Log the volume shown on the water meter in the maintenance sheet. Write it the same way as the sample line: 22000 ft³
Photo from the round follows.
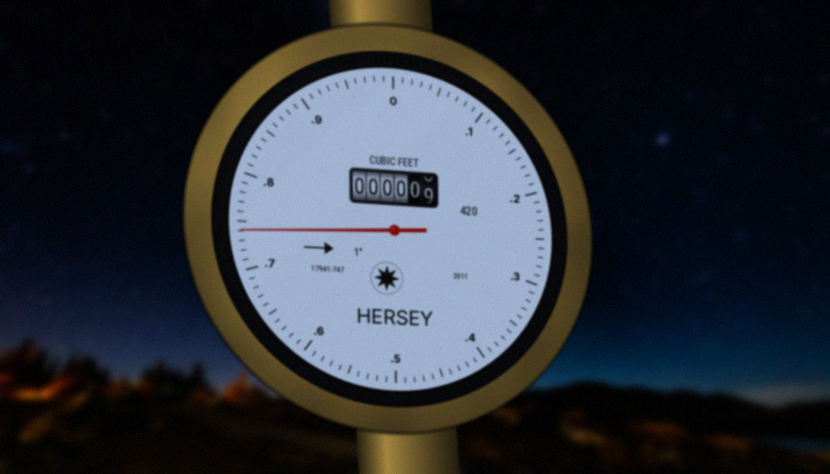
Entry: 8.74 ft³
